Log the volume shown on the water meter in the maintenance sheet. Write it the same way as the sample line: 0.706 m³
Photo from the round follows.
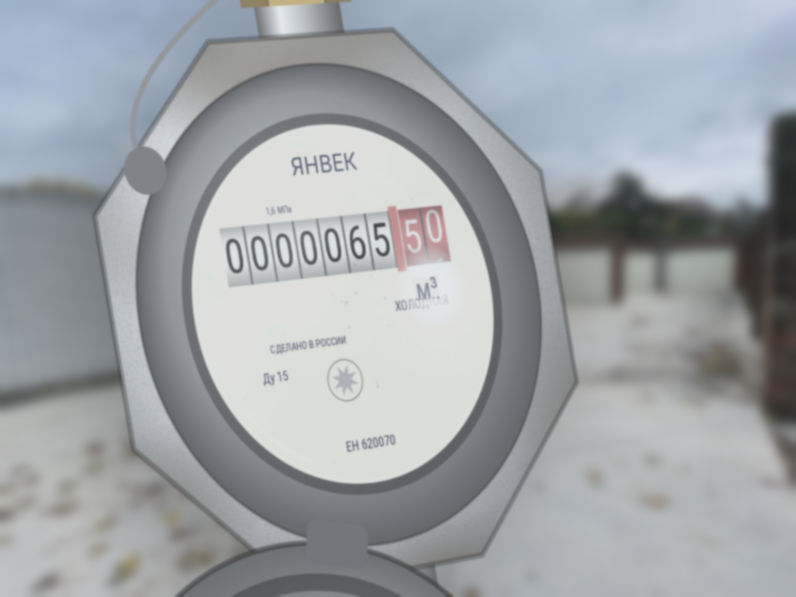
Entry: 65.50 m³
